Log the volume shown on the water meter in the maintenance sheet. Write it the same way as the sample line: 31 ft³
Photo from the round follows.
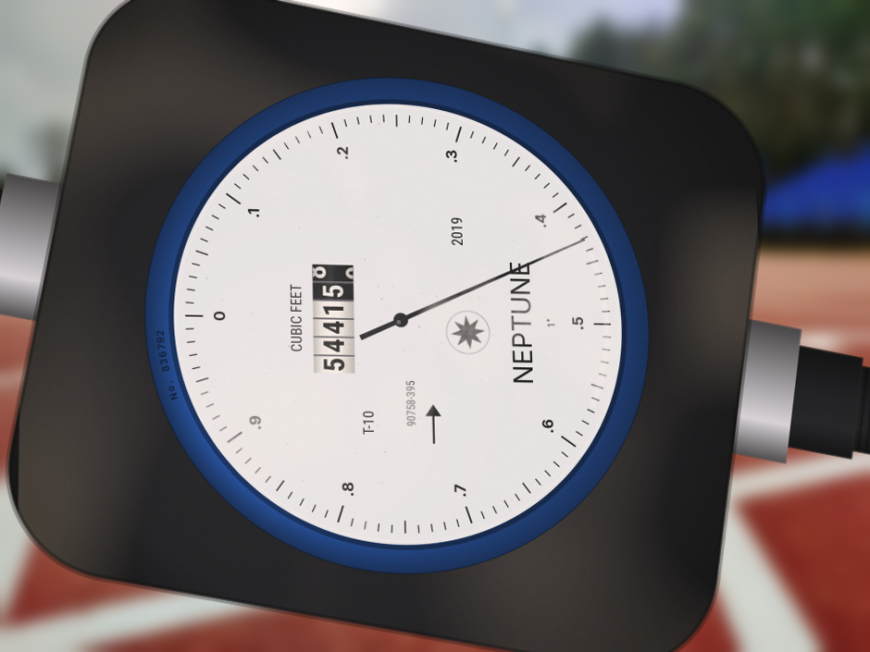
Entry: 544158.43 ft³
